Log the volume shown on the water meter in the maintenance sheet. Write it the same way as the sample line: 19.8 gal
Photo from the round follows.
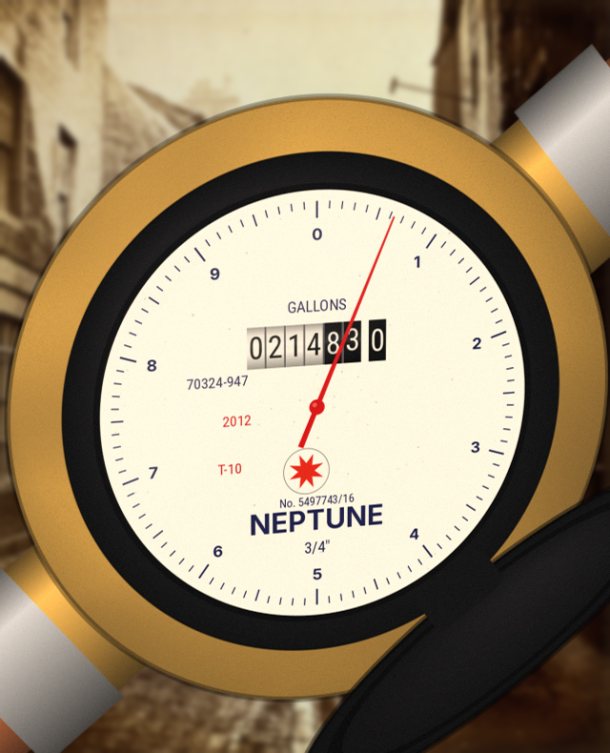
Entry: 214830.6 gal
